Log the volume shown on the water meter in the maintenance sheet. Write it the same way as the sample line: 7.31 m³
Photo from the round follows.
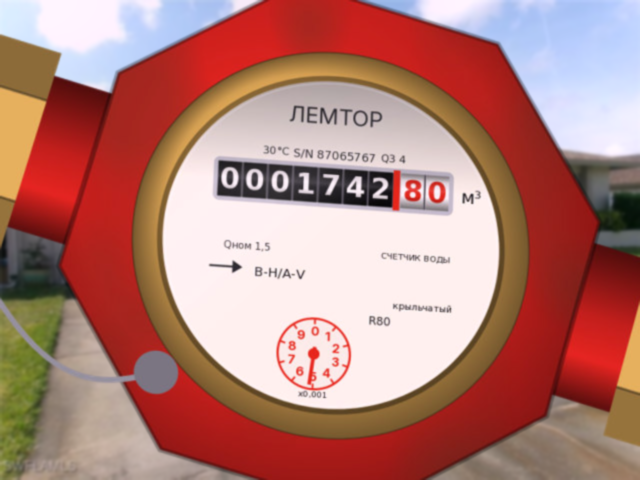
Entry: 1742.805 m³
